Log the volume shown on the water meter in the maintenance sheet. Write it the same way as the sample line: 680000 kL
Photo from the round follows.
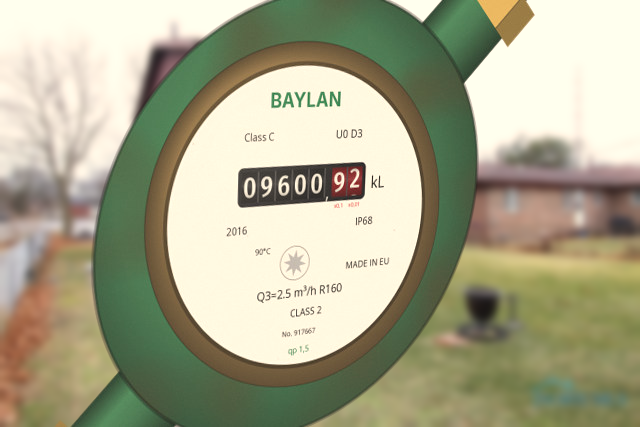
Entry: 9600.92 kL
